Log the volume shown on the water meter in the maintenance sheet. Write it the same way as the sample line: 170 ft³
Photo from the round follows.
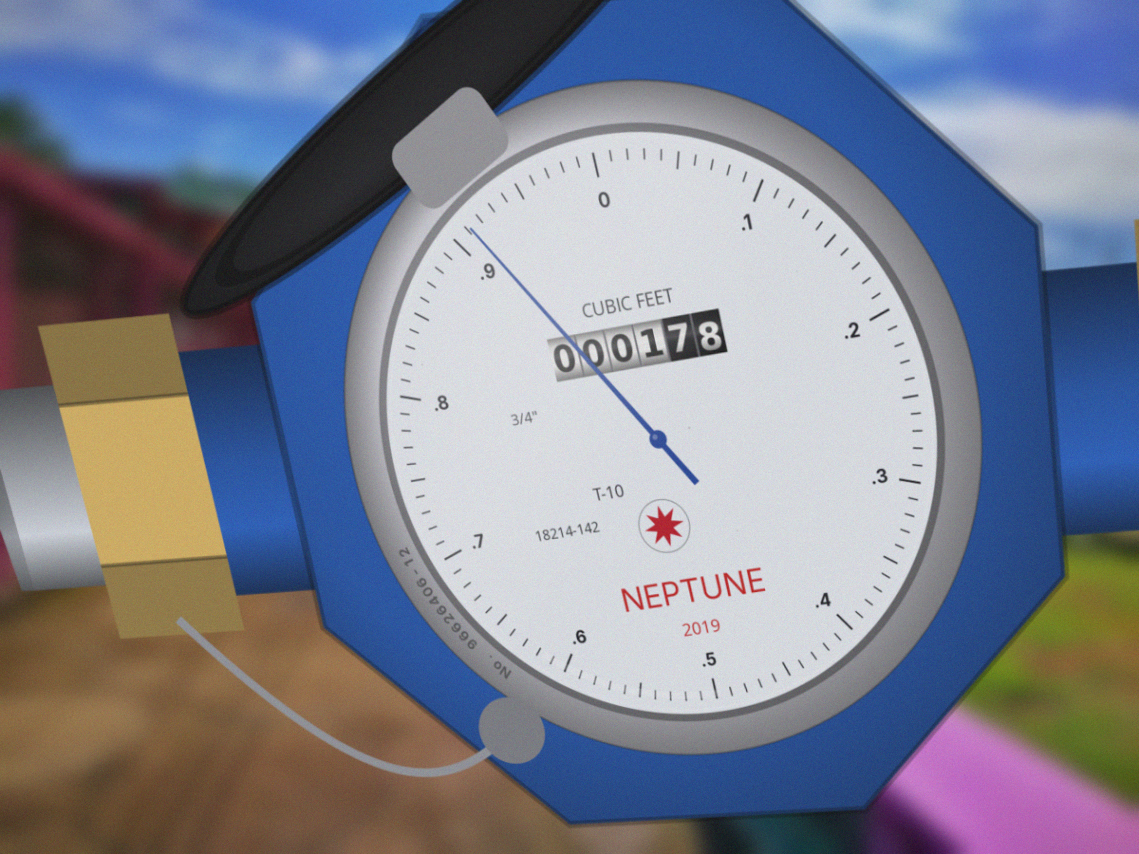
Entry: 177.91 ft³
